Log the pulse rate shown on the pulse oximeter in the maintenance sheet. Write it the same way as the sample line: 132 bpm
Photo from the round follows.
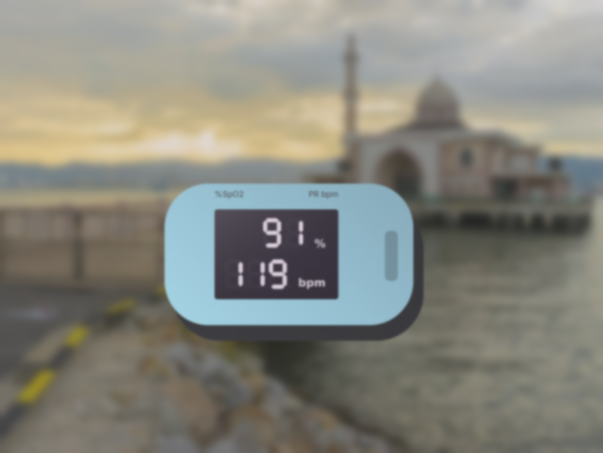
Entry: 119 bpm
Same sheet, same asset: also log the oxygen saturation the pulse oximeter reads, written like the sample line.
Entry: 91 %
